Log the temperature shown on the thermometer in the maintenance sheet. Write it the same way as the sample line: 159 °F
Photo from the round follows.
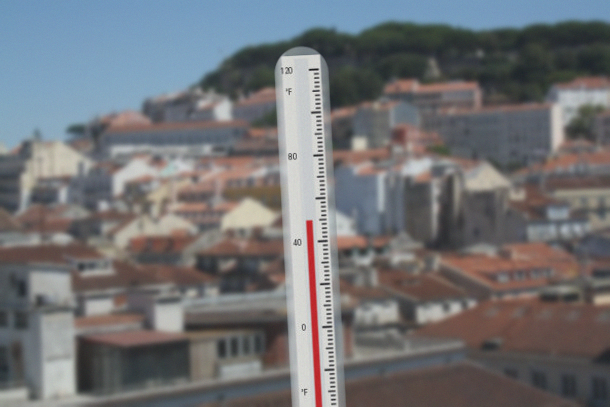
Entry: 50 °F
